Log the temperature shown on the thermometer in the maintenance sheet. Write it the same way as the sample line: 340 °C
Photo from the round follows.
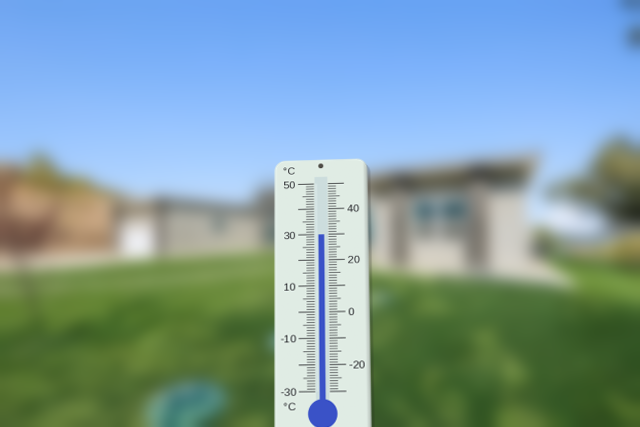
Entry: 30 °C
